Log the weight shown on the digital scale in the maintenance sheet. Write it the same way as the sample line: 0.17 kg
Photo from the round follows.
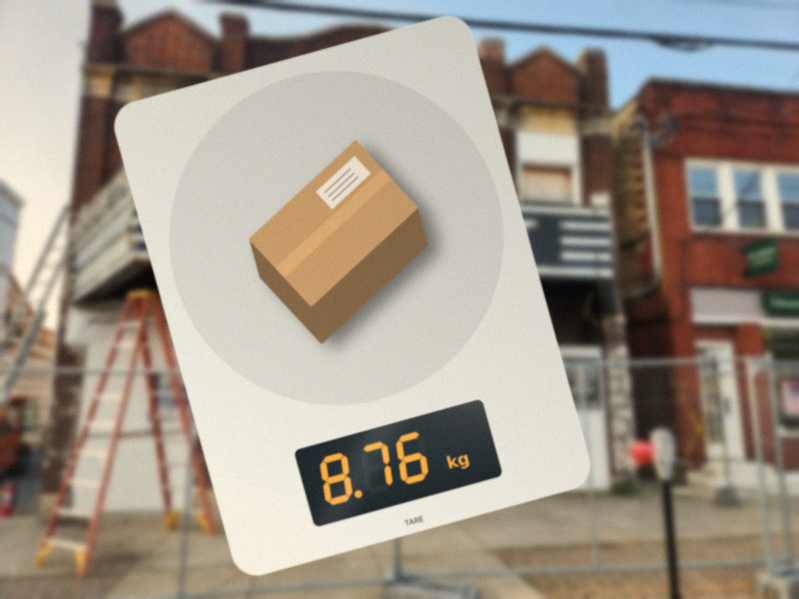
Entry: 8.76 kg
